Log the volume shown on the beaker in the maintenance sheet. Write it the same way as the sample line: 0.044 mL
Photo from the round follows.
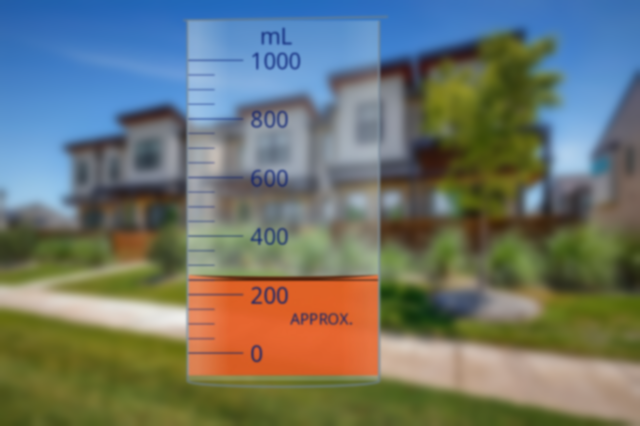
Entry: 250 mL
